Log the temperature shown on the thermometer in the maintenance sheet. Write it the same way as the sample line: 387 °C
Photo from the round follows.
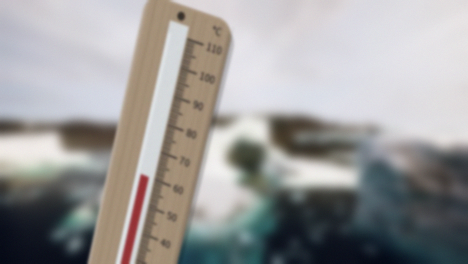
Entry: 60 °C
